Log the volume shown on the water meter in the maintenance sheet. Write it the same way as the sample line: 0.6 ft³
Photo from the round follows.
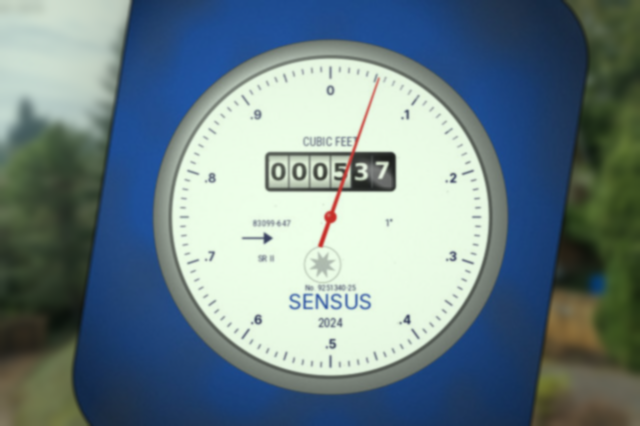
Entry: 537.05 ft³
